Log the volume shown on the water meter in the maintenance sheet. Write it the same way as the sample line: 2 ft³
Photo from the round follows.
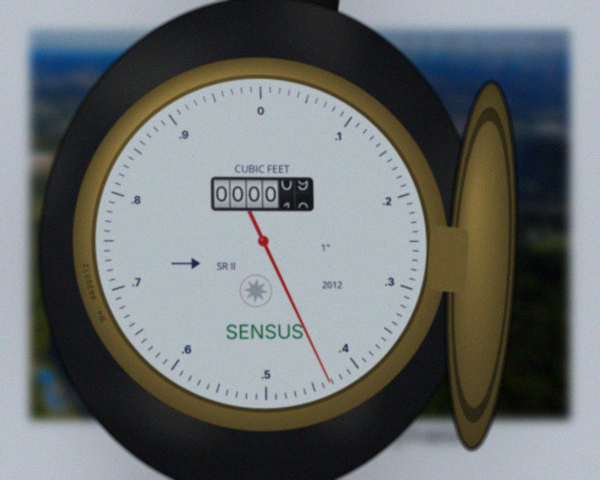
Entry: 9.43 ft³
